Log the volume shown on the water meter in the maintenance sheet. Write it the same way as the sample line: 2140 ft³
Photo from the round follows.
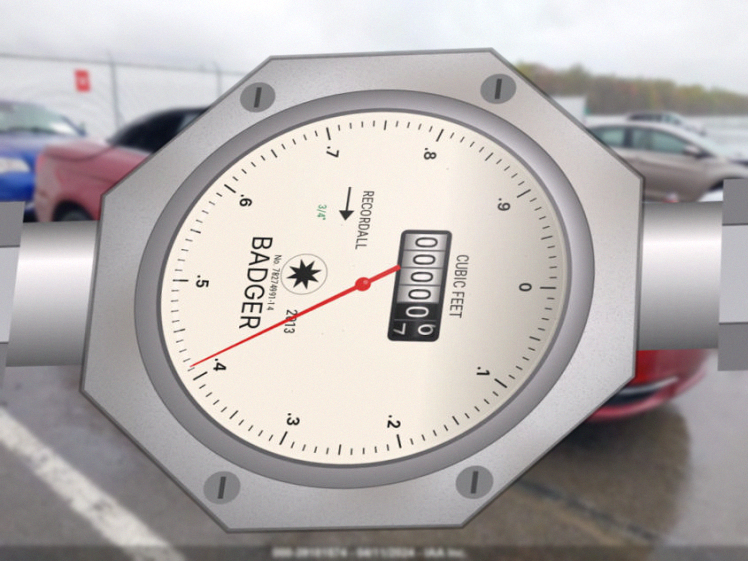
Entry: 6.41 ft³
